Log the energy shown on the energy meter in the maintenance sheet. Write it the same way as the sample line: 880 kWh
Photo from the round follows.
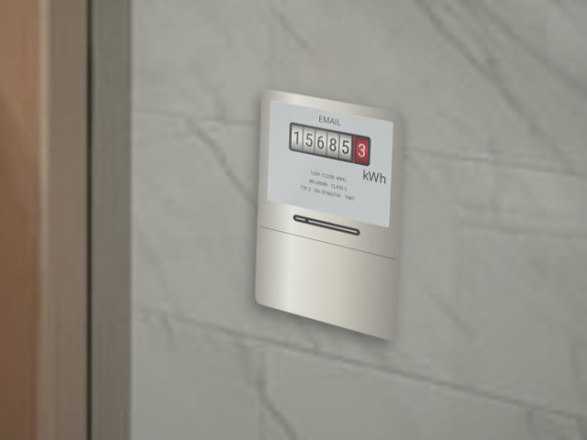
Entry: 15685.3 kWh
